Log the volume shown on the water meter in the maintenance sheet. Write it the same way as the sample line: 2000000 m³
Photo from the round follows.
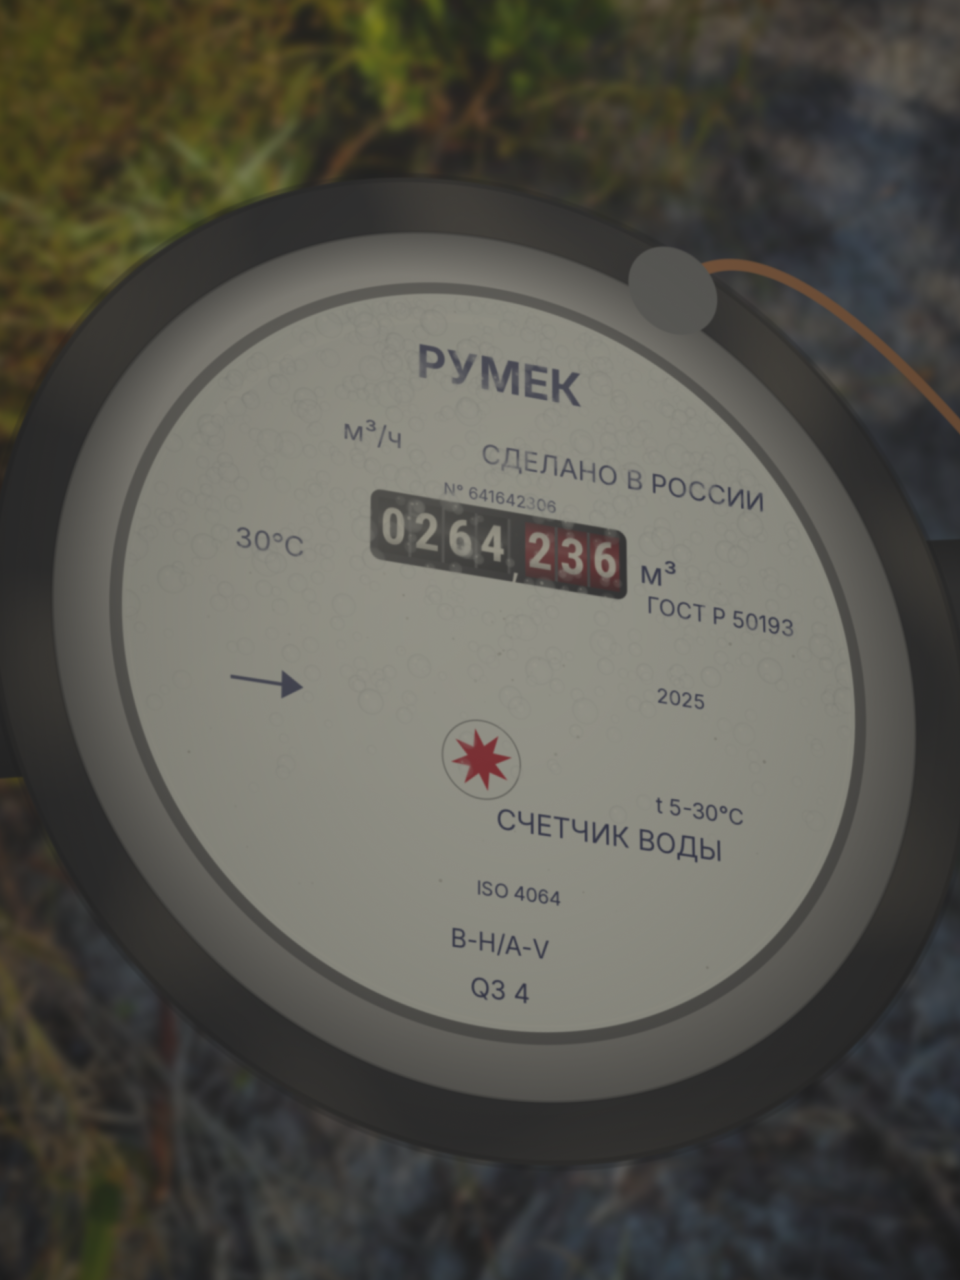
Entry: 264.236 m³
